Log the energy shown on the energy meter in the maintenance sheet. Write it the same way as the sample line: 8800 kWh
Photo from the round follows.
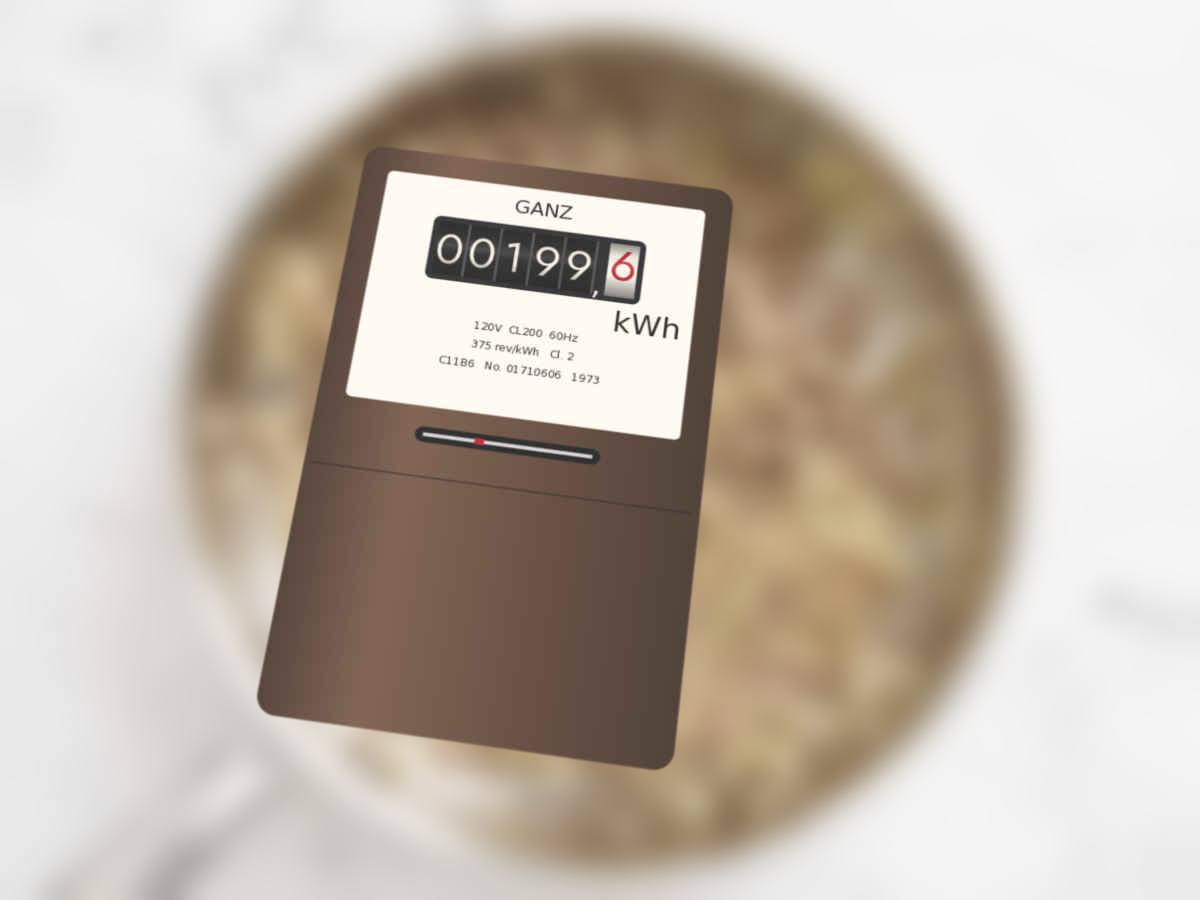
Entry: 199.6 kWh
